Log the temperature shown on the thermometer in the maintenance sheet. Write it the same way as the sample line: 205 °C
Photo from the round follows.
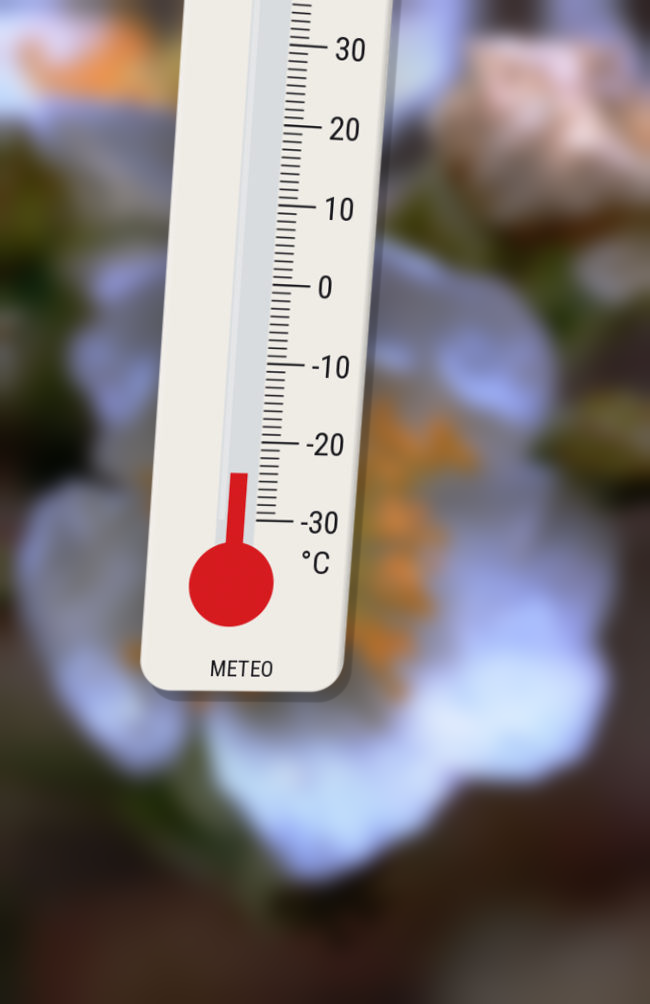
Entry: -24 °C
